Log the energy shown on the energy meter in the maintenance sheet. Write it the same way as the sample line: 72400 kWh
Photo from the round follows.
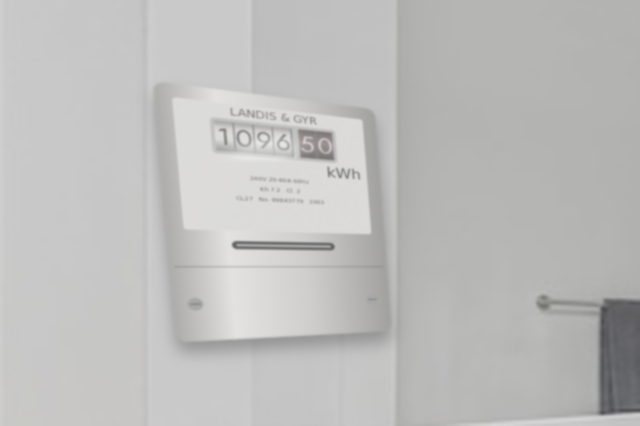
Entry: 1096.50 kWh
